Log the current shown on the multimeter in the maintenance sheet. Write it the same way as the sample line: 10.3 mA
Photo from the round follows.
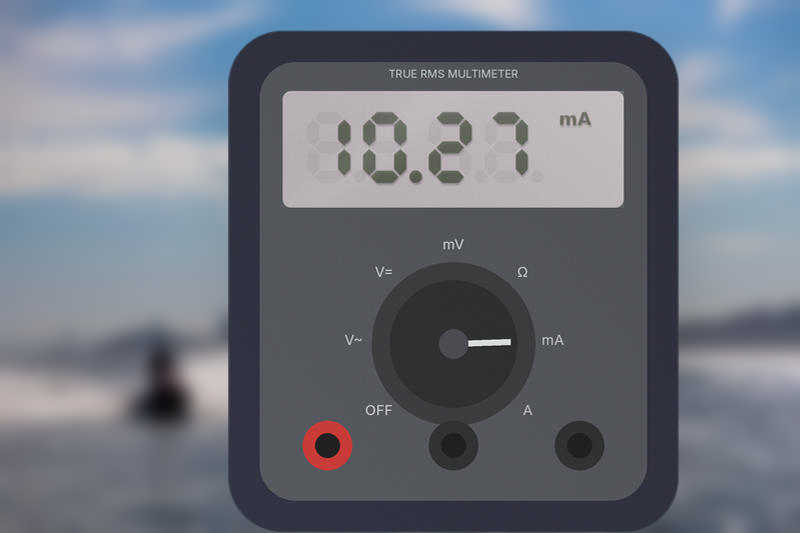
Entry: 10.27 mA
